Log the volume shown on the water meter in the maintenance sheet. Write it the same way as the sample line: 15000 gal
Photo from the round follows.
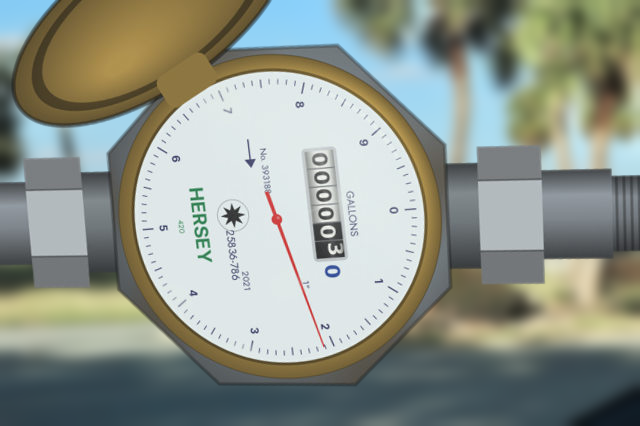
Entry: 32.1 gal
